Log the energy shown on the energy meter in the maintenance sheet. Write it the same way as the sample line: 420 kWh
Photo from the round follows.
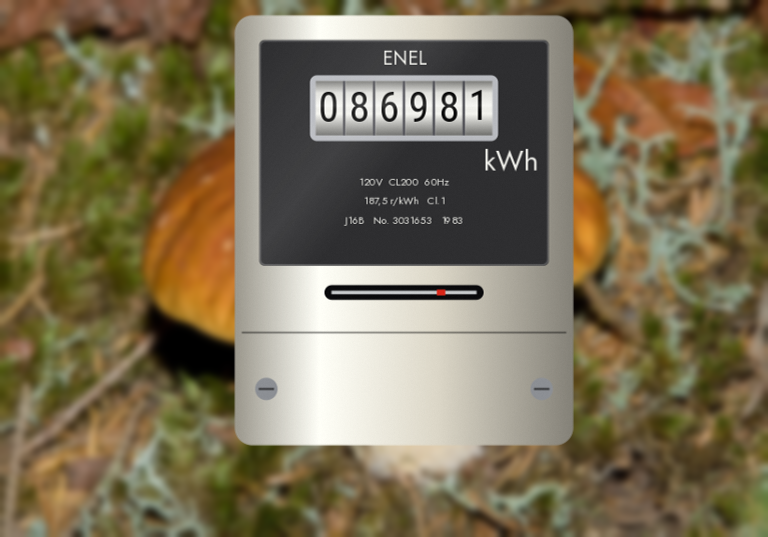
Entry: 86981 kWh
